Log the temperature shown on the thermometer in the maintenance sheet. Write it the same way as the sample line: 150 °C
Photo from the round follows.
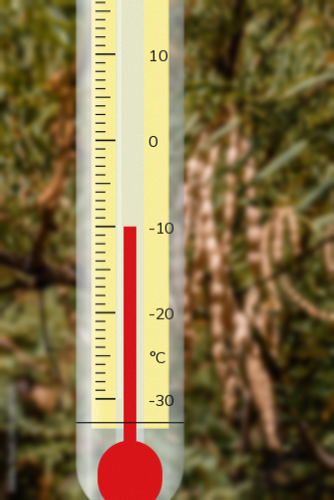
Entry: -10 °C
